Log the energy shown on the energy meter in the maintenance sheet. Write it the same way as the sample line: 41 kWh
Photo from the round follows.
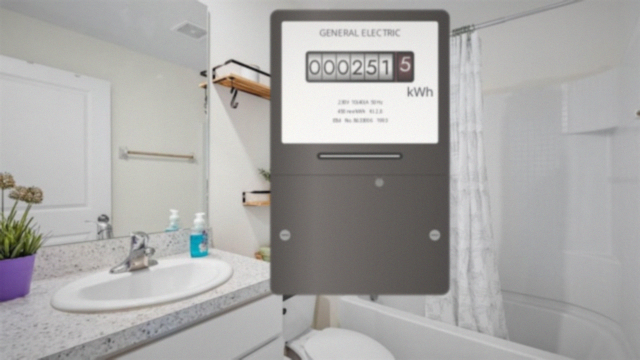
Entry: 251.5 kWh
